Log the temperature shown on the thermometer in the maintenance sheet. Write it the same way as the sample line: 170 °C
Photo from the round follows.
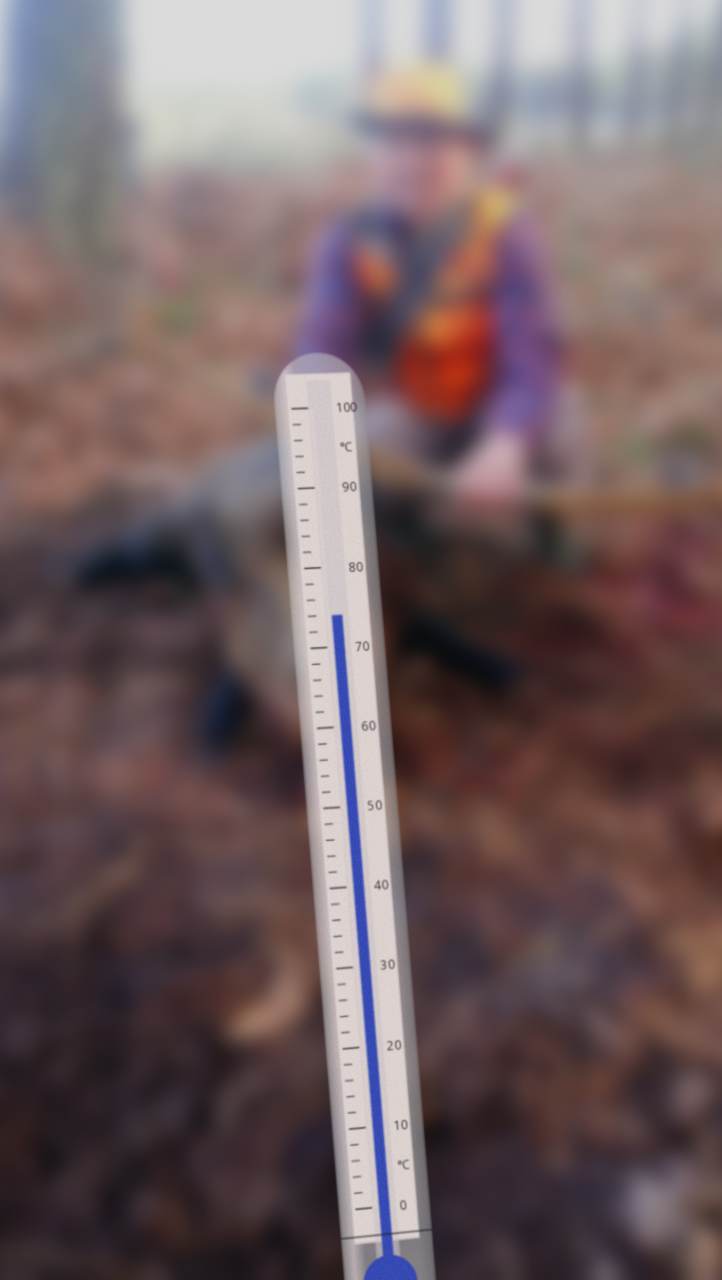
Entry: 74 °C
